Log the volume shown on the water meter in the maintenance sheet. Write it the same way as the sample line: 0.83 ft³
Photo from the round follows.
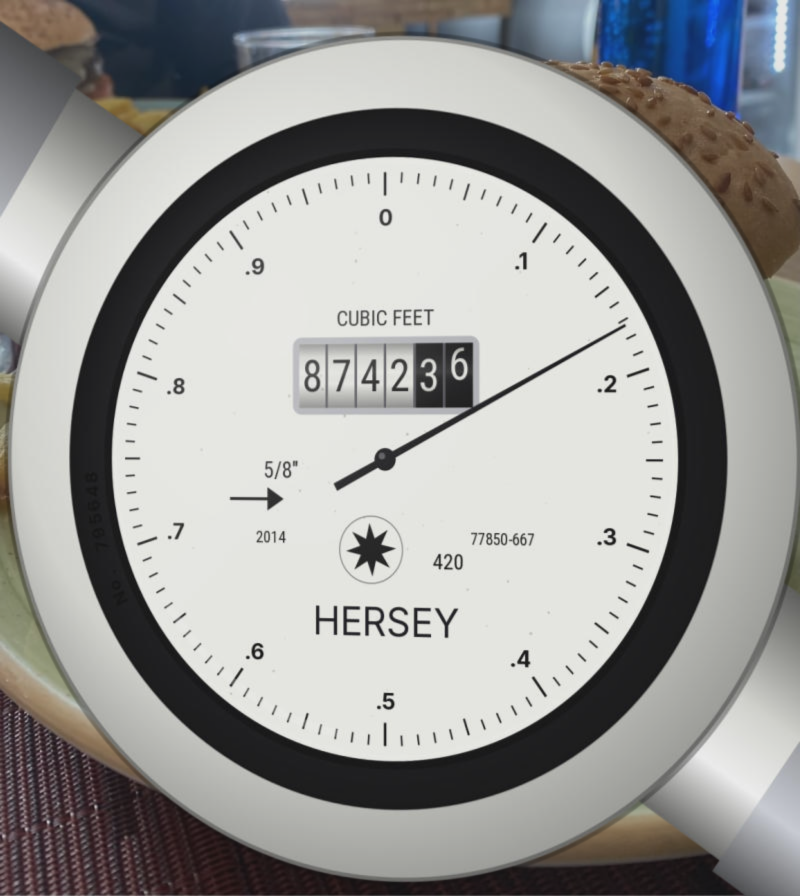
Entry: 874236.17 ft³
